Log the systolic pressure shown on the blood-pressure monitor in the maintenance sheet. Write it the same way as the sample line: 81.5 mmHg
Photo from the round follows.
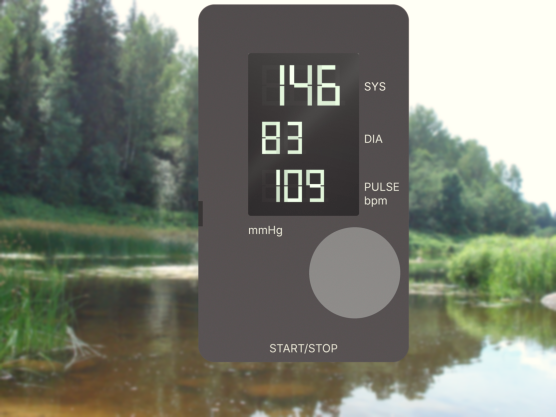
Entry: 146 mmHg
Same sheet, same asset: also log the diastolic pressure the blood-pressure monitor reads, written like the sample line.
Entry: 83 mmHg
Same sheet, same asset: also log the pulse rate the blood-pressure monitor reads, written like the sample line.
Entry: 109 bpm
